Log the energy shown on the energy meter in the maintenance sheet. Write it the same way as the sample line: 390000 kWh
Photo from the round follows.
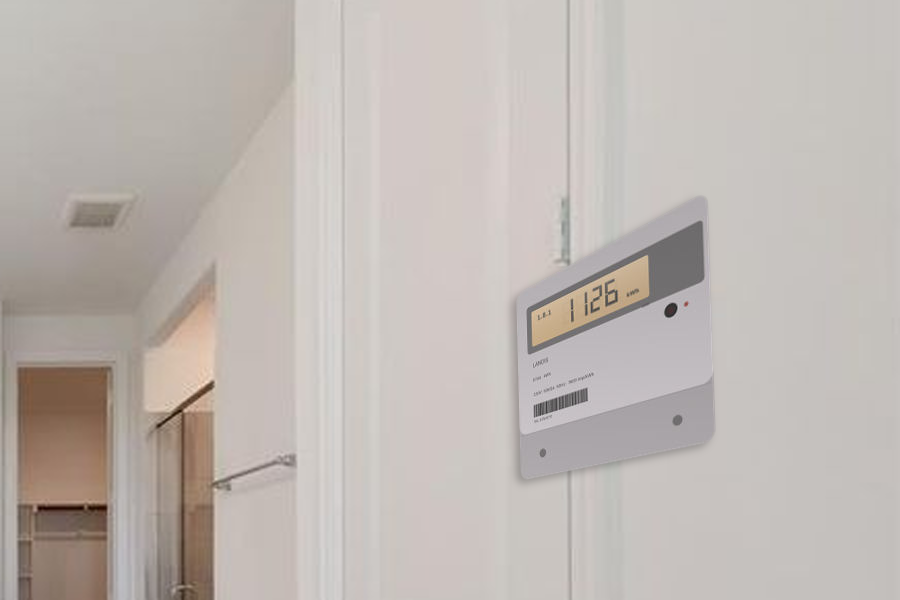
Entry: 1126 kWh
